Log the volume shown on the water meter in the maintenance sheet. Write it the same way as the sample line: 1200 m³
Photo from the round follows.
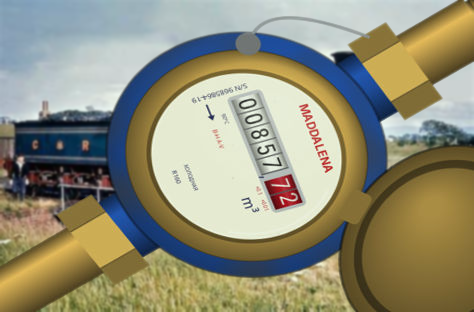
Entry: 857.72 m³
